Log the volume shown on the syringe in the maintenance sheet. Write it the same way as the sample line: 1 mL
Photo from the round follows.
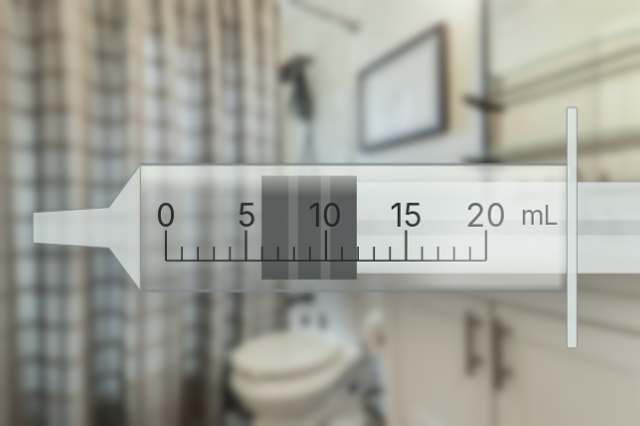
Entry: 6 mL
